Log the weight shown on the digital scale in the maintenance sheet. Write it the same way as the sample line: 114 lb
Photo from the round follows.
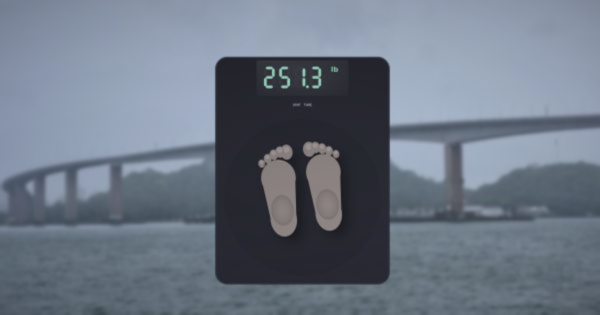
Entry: 251.3 lb
